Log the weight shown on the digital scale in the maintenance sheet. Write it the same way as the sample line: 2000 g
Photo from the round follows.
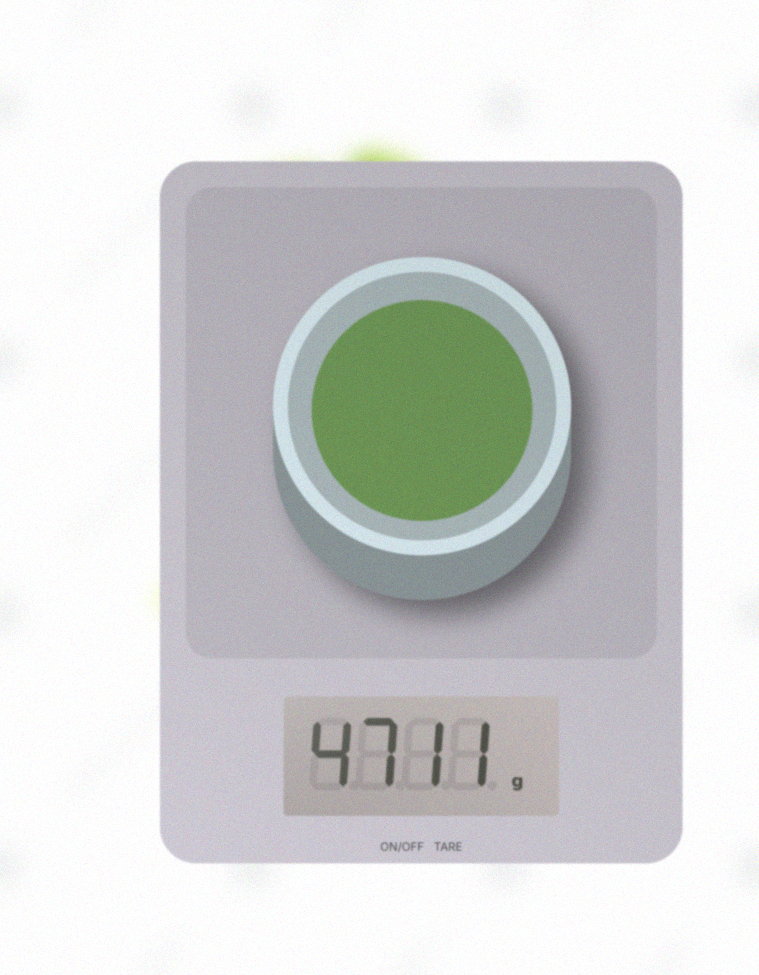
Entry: 4711 g
